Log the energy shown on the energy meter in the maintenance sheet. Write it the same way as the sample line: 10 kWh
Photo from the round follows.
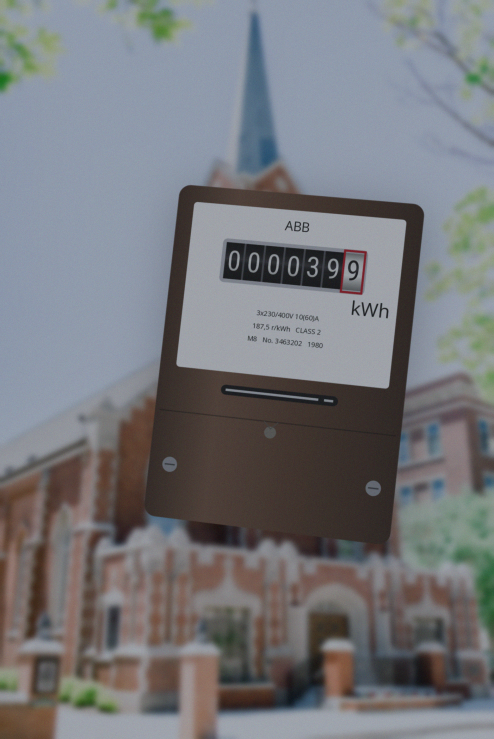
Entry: 39.9 kWh
